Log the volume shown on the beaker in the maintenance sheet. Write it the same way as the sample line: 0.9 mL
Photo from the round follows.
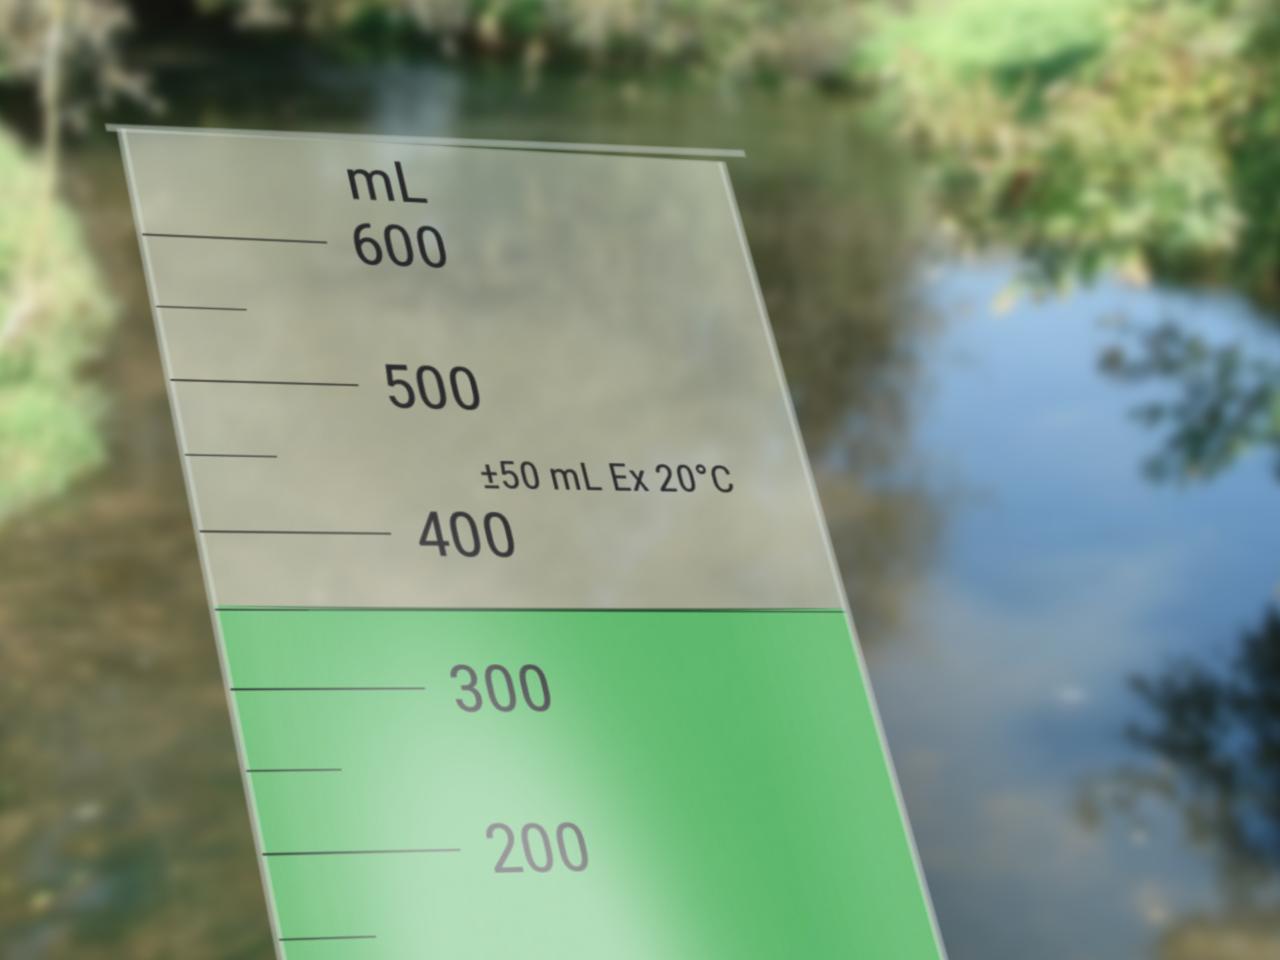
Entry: 350 mL
